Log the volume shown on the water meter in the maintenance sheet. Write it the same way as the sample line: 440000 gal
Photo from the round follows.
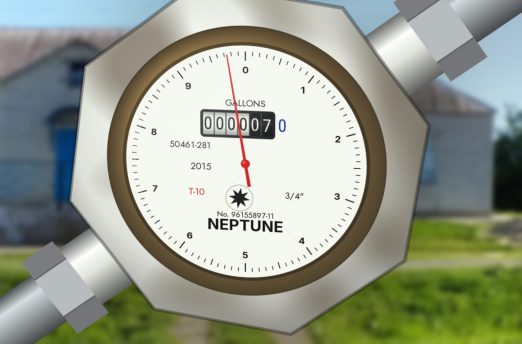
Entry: 69.7 gal
